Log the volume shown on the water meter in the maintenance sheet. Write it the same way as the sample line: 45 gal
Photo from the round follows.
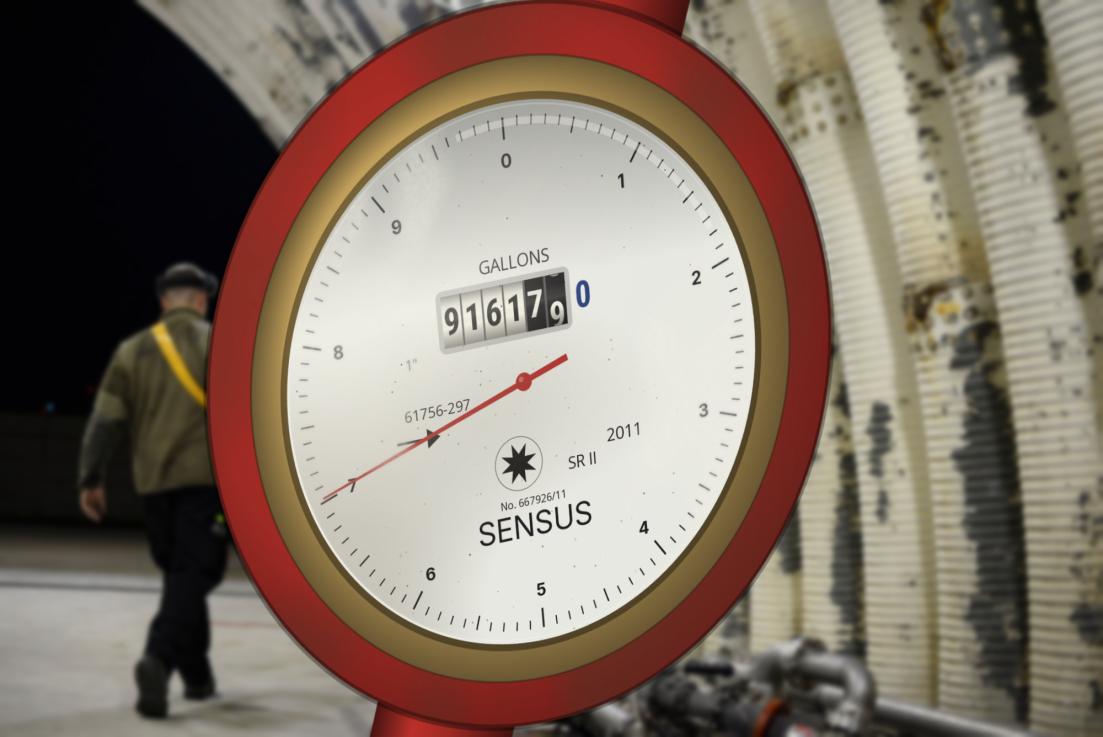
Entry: 9161787.0 gal
